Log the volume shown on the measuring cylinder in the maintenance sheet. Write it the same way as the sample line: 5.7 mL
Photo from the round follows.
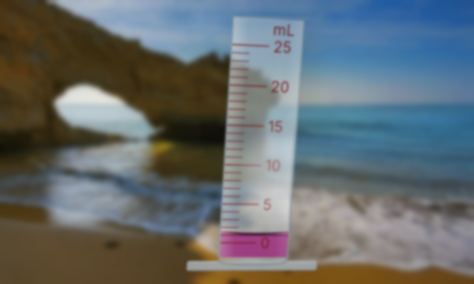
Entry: 1 mL
